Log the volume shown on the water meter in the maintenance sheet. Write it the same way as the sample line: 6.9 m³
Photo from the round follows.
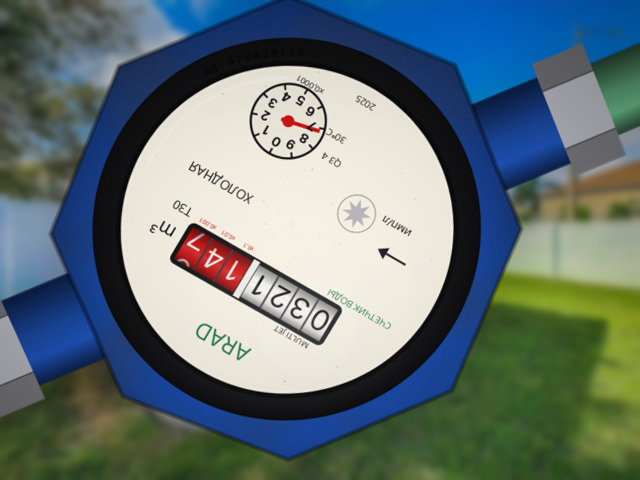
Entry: 321.1467 m³
